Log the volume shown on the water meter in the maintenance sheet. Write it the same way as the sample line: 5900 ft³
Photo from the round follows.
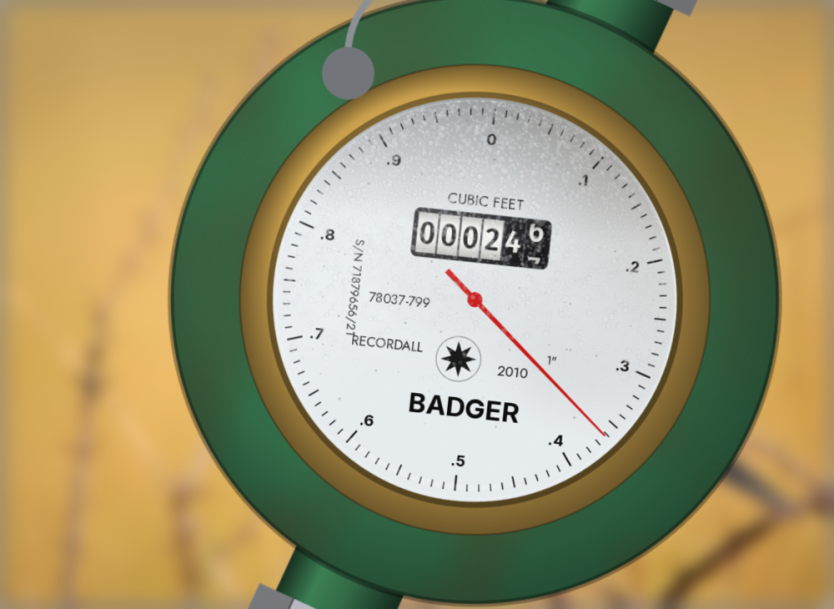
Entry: 246.36 ft³
